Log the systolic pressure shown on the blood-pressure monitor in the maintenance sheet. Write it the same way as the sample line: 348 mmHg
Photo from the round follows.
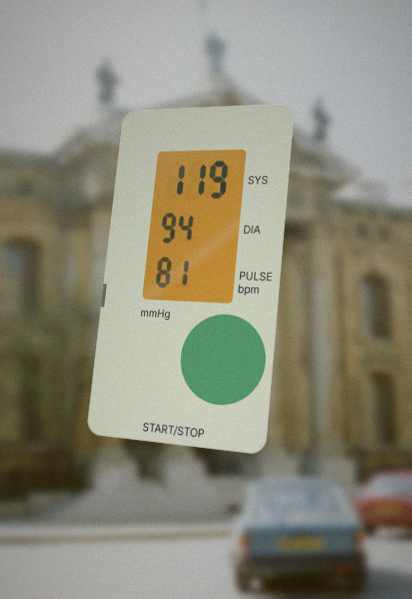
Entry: 119 mmHg
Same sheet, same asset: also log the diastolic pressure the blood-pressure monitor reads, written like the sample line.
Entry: 94 mmHg
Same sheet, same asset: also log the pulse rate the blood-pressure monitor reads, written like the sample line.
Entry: 81 bpm
